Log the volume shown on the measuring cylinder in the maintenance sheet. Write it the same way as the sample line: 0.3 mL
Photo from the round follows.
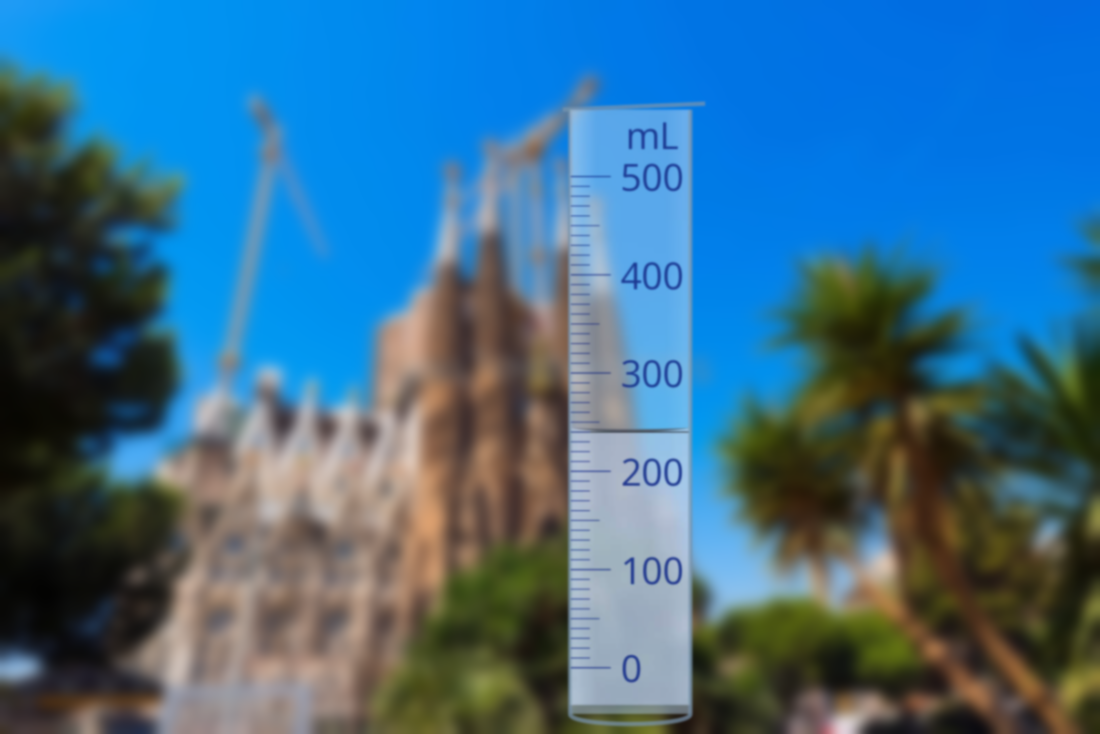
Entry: 240 mL
